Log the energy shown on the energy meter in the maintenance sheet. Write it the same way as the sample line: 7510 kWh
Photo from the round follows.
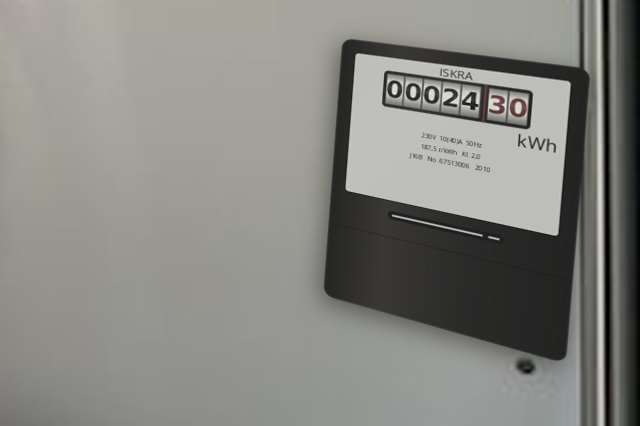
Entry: 24.30 kWh
